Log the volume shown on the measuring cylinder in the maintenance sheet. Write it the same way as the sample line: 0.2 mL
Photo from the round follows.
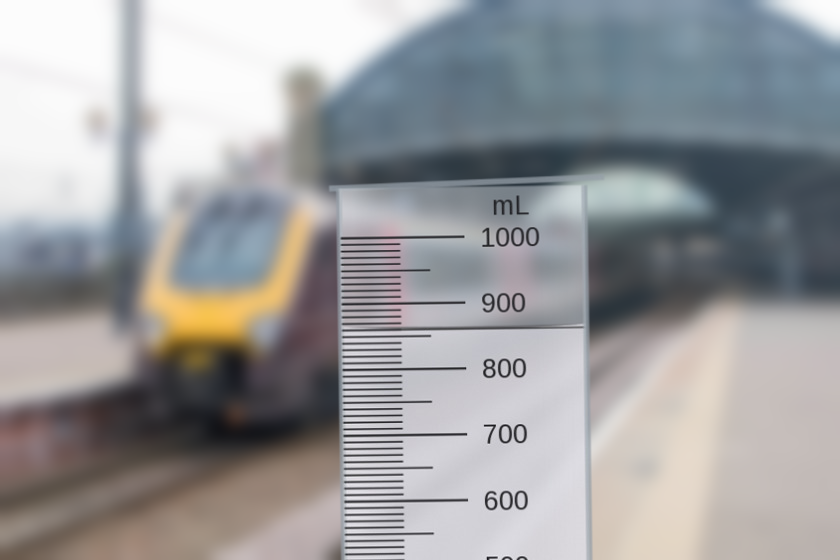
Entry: 860 mL
